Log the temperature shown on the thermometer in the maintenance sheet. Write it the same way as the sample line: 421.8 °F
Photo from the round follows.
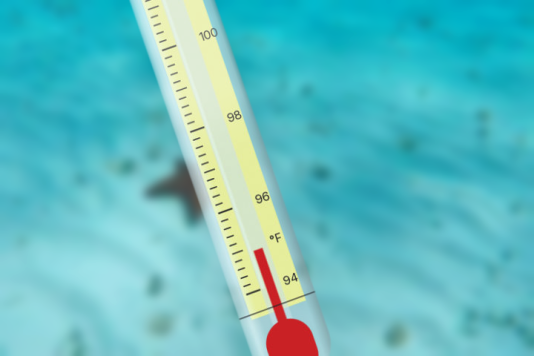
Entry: 94.9 °F
